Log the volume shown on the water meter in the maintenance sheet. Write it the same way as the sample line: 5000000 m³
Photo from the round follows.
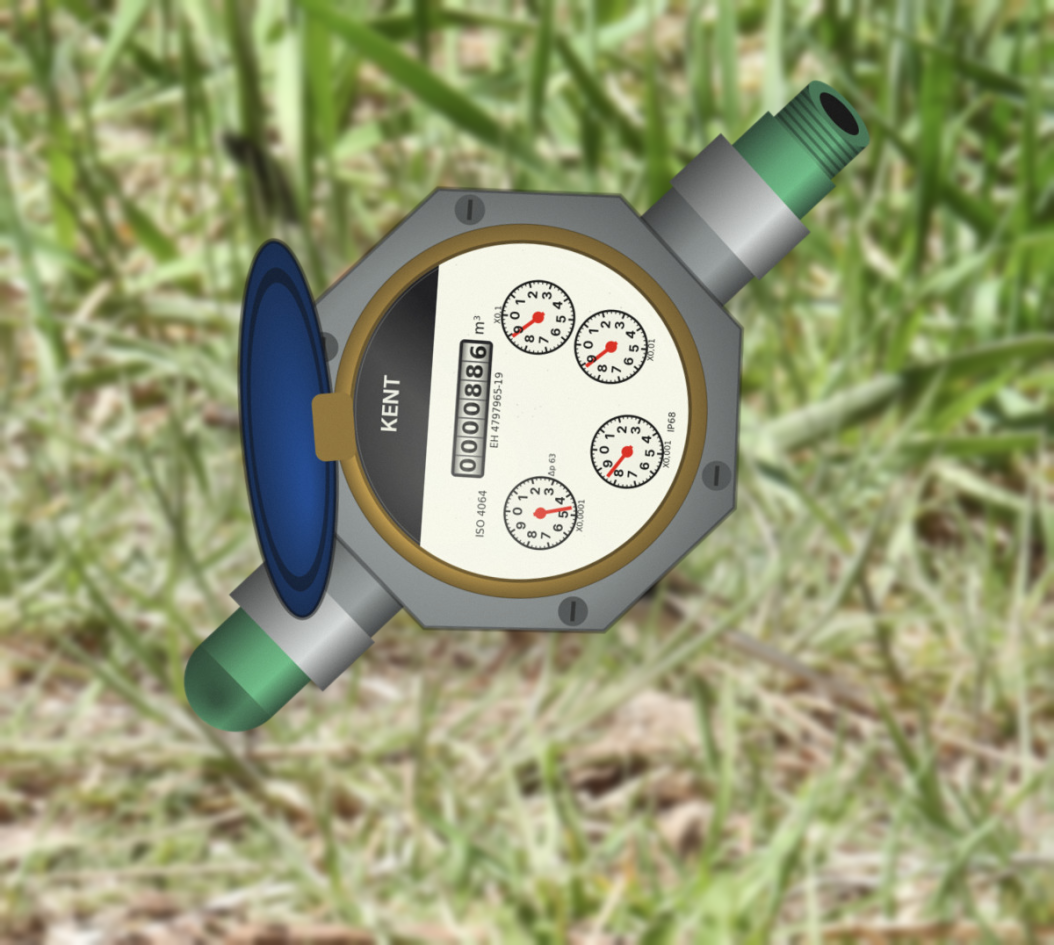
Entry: 885.8884 m³
